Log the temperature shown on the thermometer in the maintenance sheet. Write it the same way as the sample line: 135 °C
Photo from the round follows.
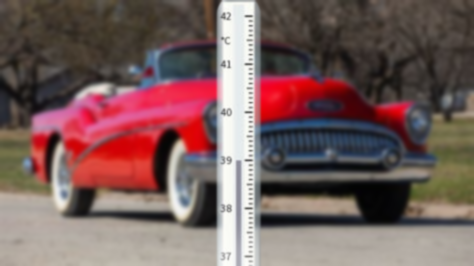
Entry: 39 °C
